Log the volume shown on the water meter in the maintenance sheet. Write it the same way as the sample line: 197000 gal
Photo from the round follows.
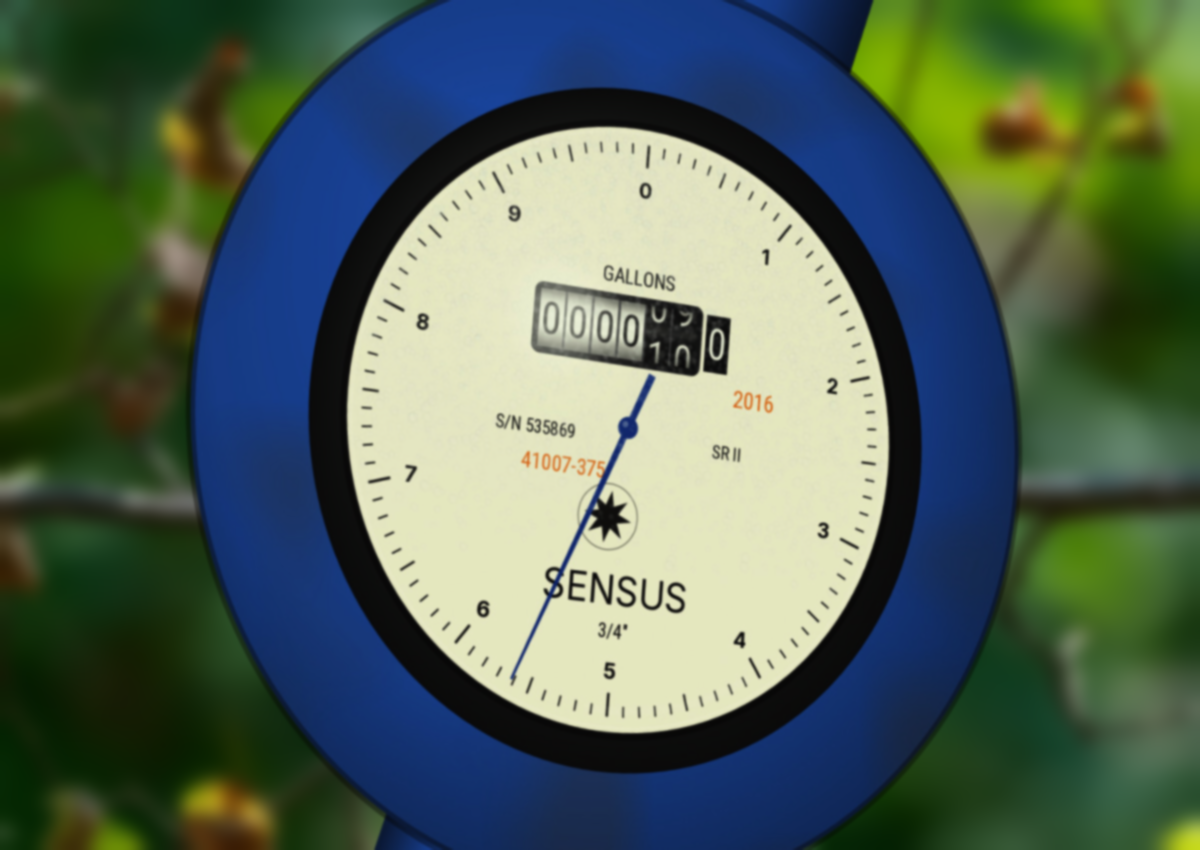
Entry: 95.6 gal
